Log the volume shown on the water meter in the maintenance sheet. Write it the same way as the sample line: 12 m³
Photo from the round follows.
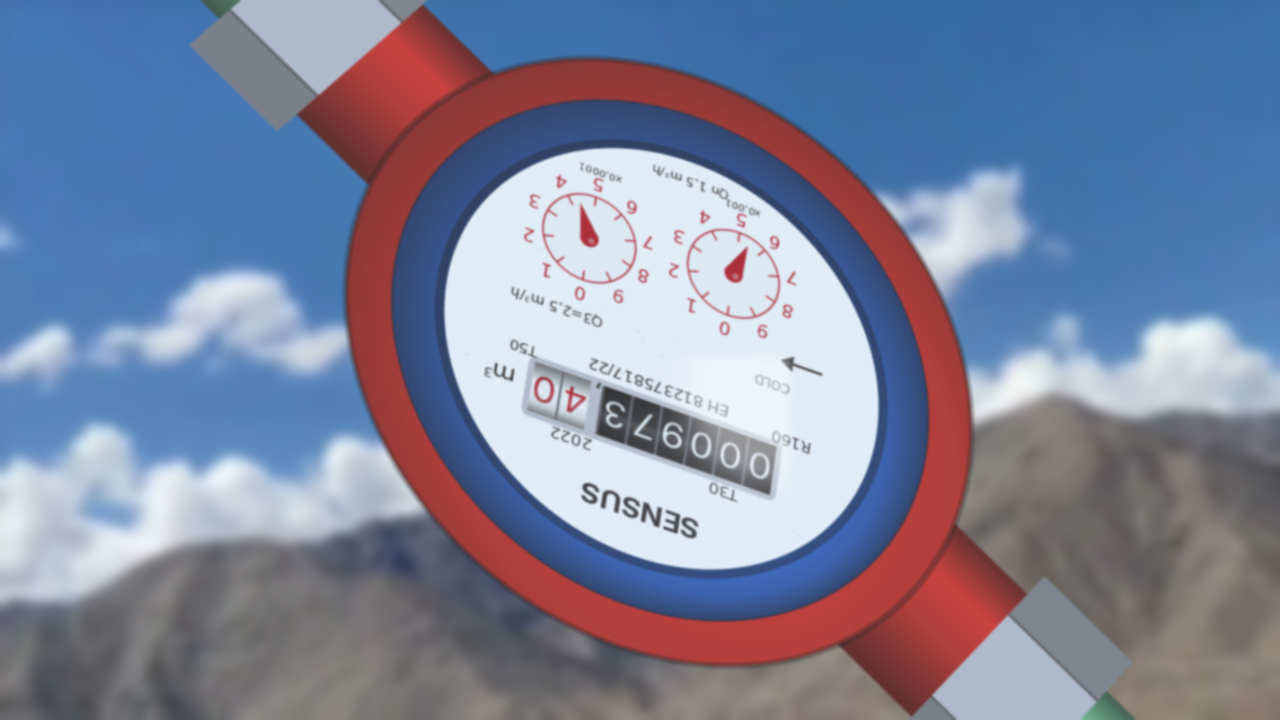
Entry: 973.4054 m³
